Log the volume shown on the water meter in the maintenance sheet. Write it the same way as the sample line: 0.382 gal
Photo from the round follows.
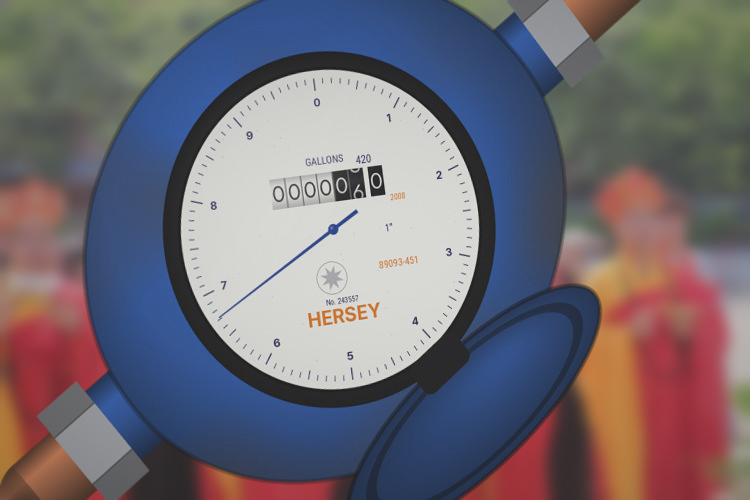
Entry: 56.7 gal
